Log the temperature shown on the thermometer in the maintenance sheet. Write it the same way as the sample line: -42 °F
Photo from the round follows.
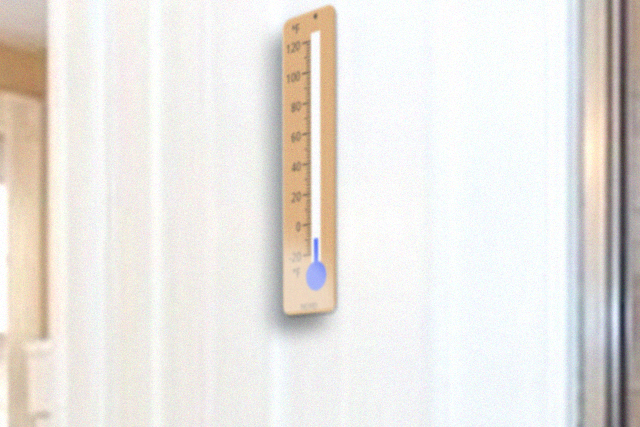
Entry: -10 °F
